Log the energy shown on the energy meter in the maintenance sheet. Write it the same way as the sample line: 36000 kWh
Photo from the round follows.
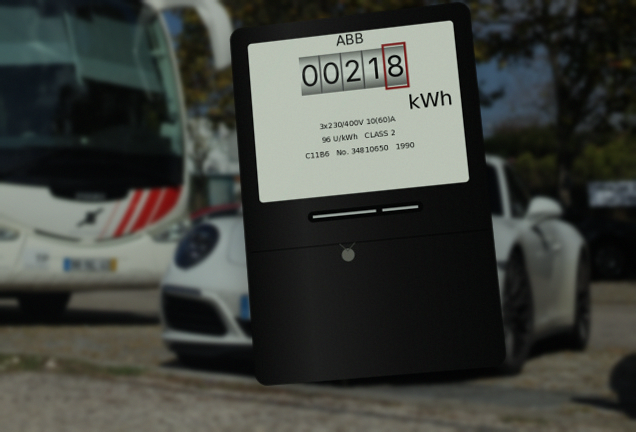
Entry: 21.8 kWh
